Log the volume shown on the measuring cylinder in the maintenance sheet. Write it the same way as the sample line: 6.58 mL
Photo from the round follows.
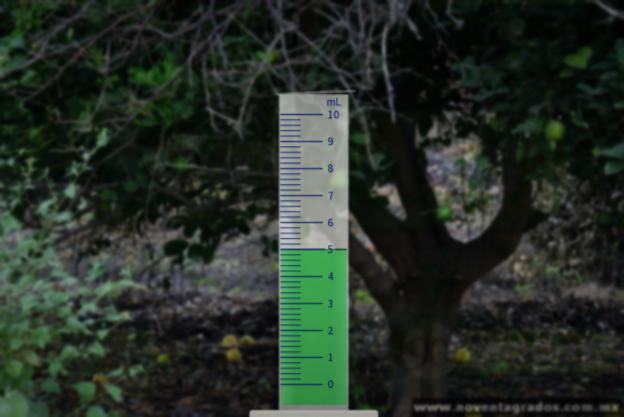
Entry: 5 mL
